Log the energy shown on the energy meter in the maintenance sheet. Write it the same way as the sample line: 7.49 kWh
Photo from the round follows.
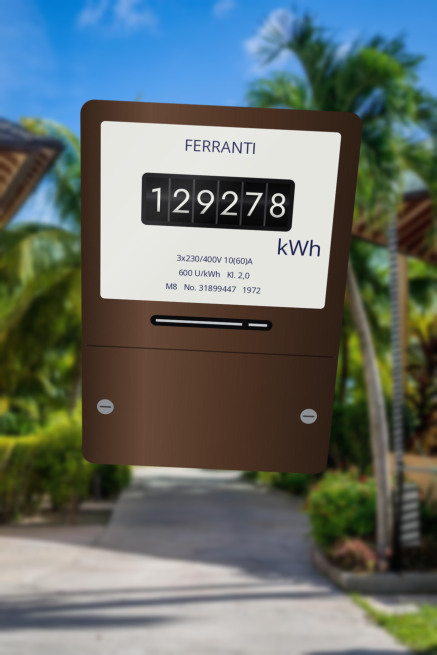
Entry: 129278 kWh
